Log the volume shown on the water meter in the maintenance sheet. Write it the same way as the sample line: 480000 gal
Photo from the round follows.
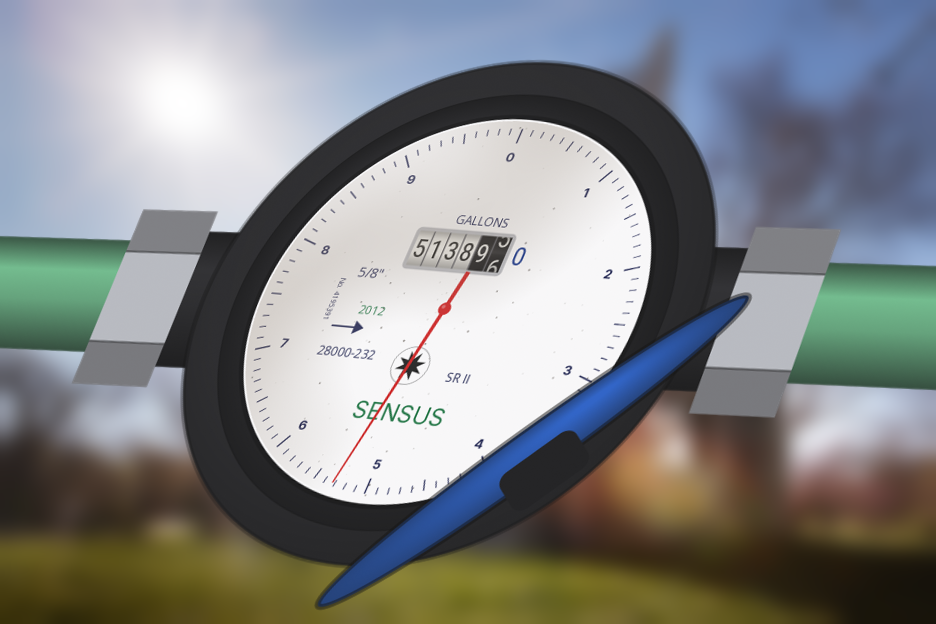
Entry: 5138955.3 gal
